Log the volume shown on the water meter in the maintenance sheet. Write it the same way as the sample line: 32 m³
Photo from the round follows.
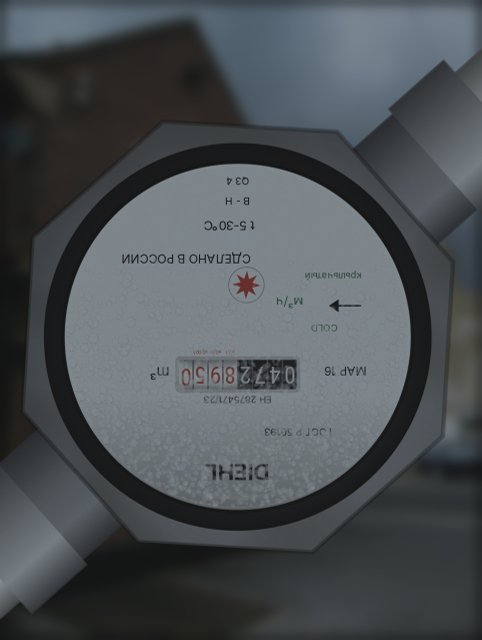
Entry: 472.8950 m³
